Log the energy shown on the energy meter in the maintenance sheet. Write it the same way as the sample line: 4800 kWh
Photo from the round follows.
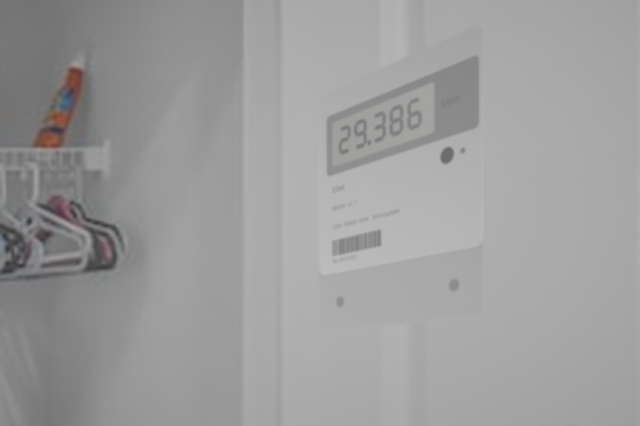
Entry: 29.386 kWh
